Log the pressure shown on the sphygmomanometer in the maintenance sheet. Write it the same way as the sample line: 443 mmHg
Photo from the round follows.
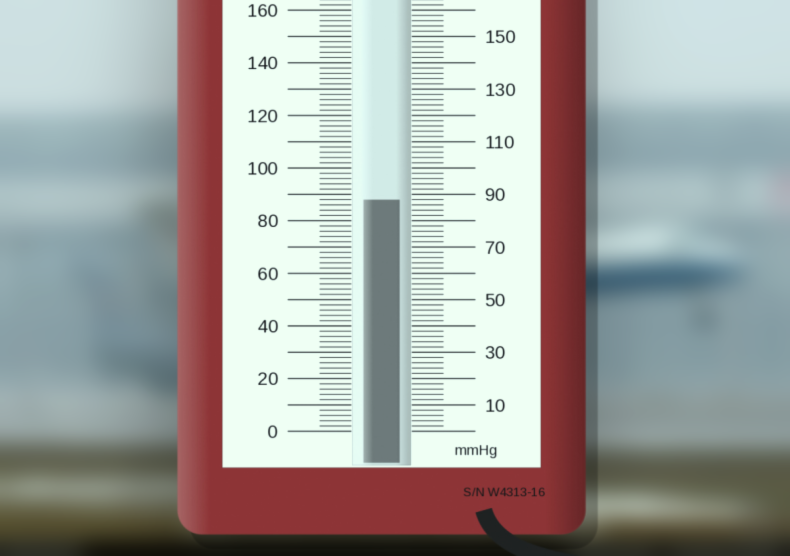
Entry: 88 mmHg
